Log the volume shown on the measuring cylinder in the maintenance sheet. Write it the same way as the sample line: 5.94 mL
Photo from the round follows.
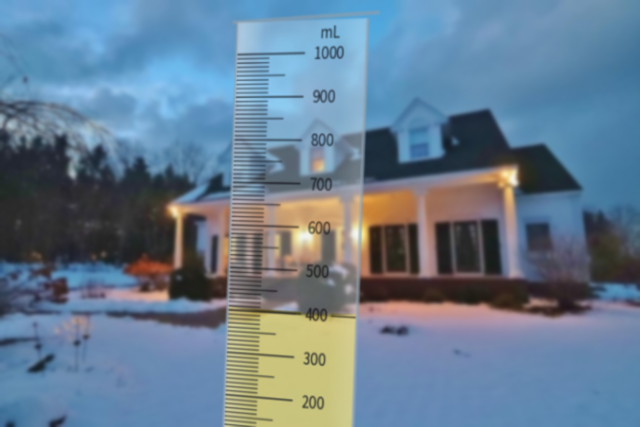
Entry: 400 mL
